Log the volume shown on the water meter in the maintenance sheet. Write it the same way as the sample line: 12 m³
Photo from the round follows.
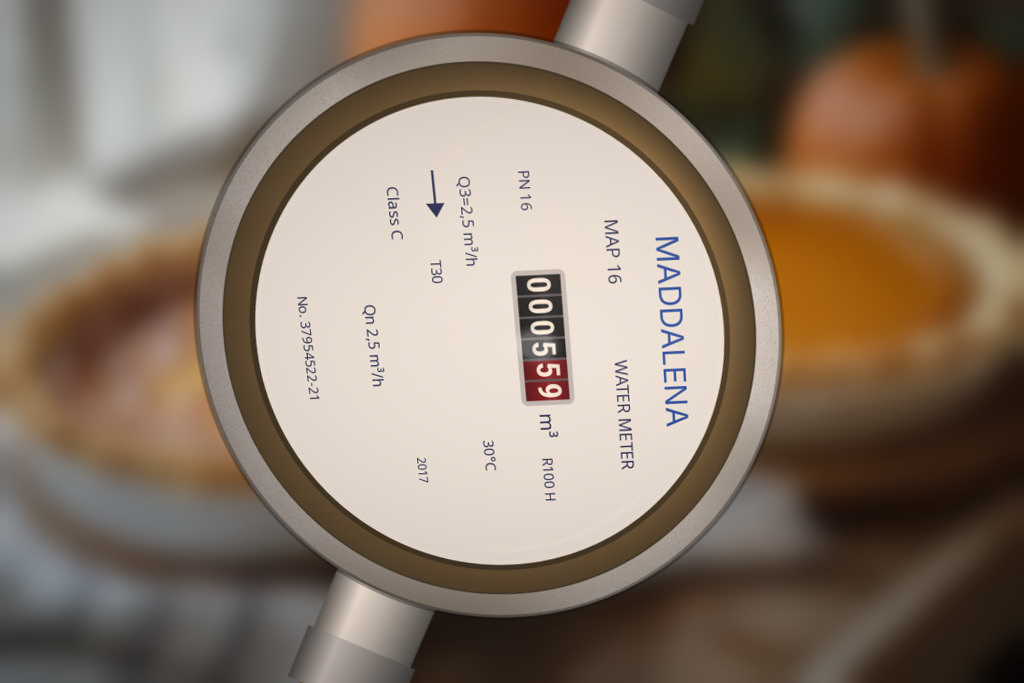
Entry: 5.59 m³
